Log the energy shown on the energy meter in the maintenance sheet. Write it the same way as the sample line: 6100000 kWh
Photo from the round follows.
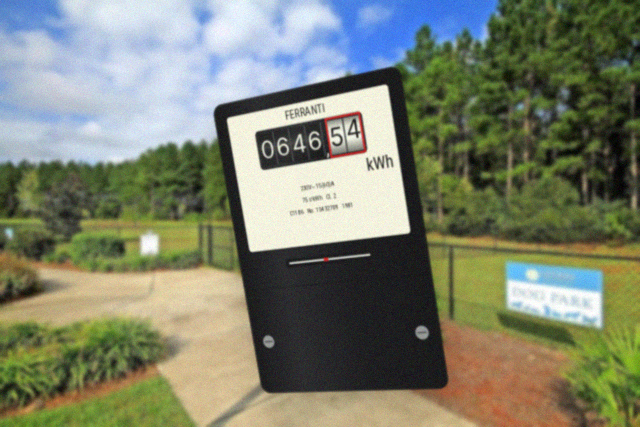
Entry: 646.54 kWh
